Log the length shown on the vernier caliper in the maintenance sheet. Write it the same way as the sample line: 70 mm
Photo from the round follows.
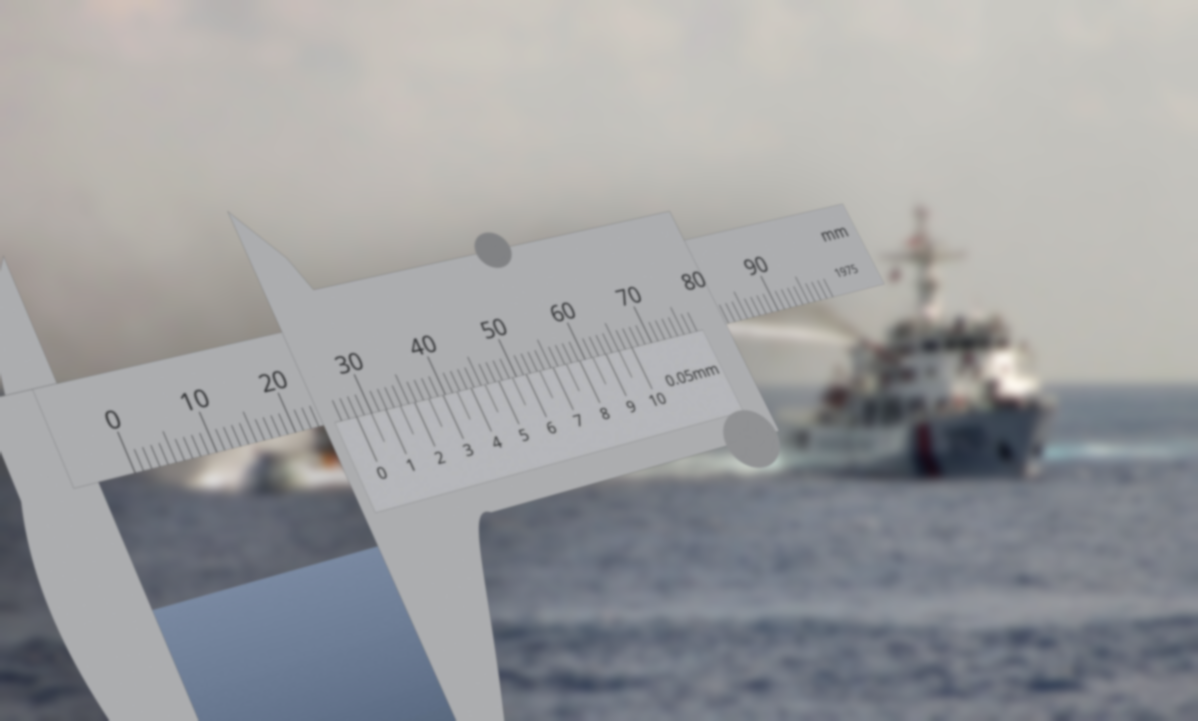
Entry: 28.0 mm
